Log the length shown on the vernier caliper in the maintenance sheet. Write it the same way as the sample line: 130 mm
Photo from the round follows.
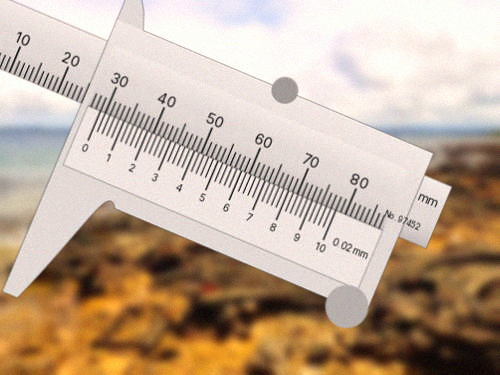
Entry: 29.0 mm
